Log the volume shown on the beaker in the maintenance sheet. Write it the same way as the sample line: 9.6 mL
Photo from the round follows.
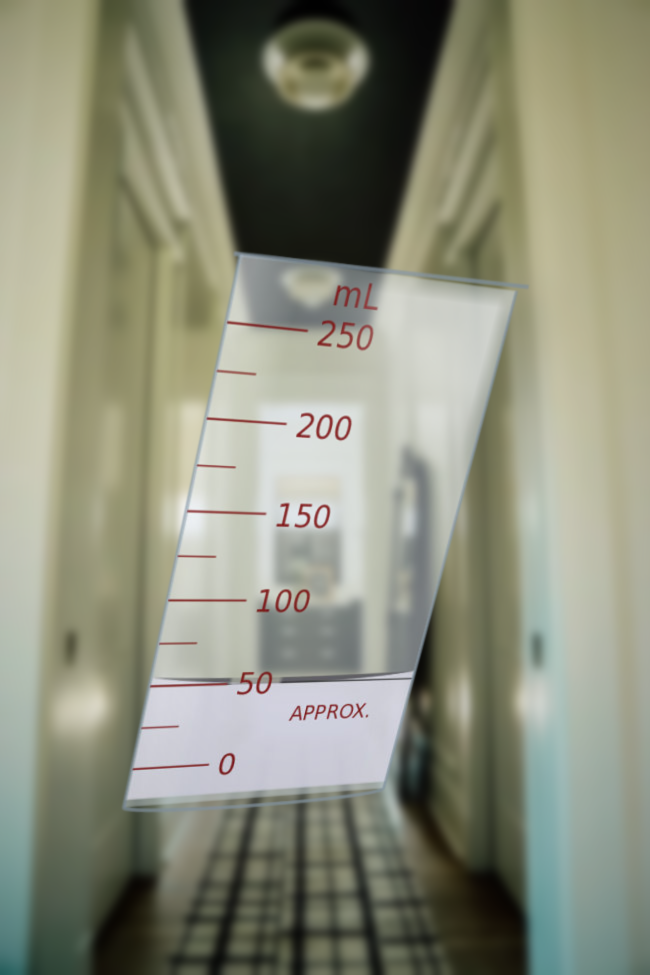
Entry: 50 mL
